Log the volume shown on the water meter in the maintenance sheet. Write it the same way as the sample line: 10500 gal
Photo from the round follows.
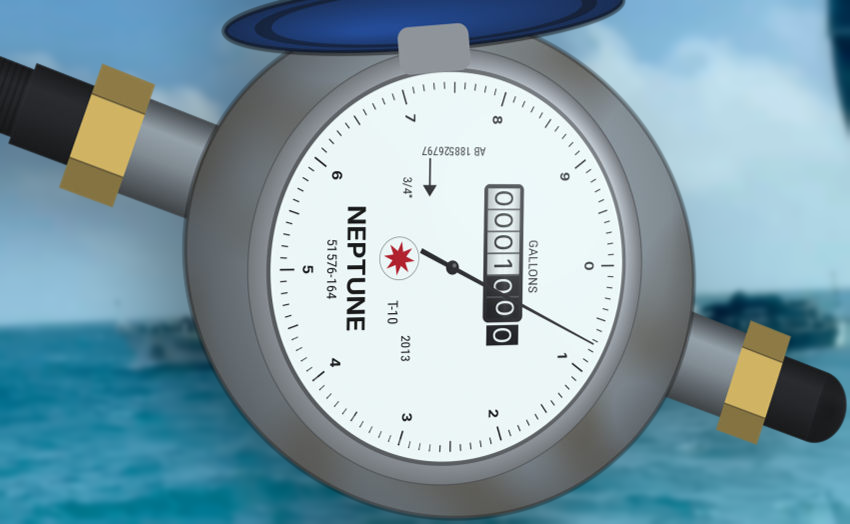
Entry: 1000.7 gal
